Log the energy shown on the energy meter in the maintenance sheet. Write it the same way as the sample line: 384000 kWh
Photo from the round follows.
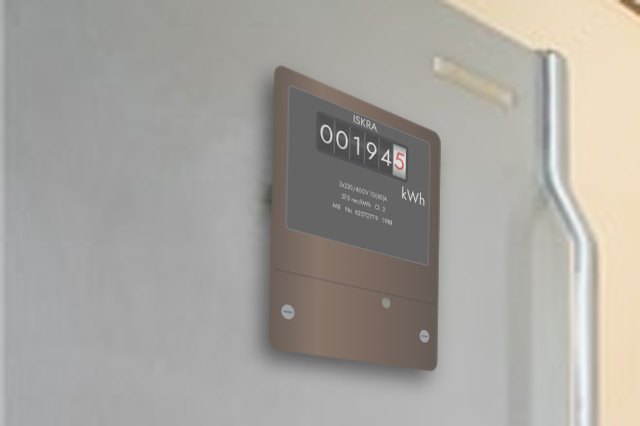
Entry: 194.5 kWh
